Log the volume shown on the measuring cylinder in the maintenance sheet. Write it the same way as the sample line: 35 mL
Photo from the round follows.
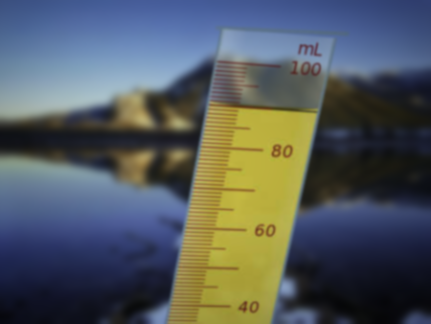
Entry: 90 mL
